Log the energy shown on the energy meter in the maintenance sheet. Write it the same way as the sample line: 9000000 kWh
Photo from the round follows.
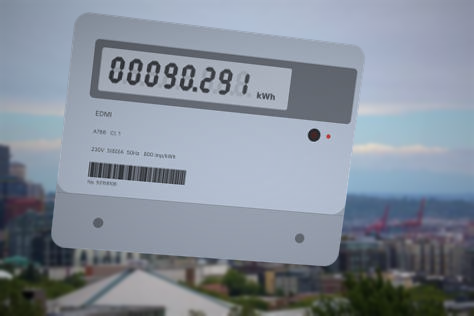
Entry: 90.291 kWh
